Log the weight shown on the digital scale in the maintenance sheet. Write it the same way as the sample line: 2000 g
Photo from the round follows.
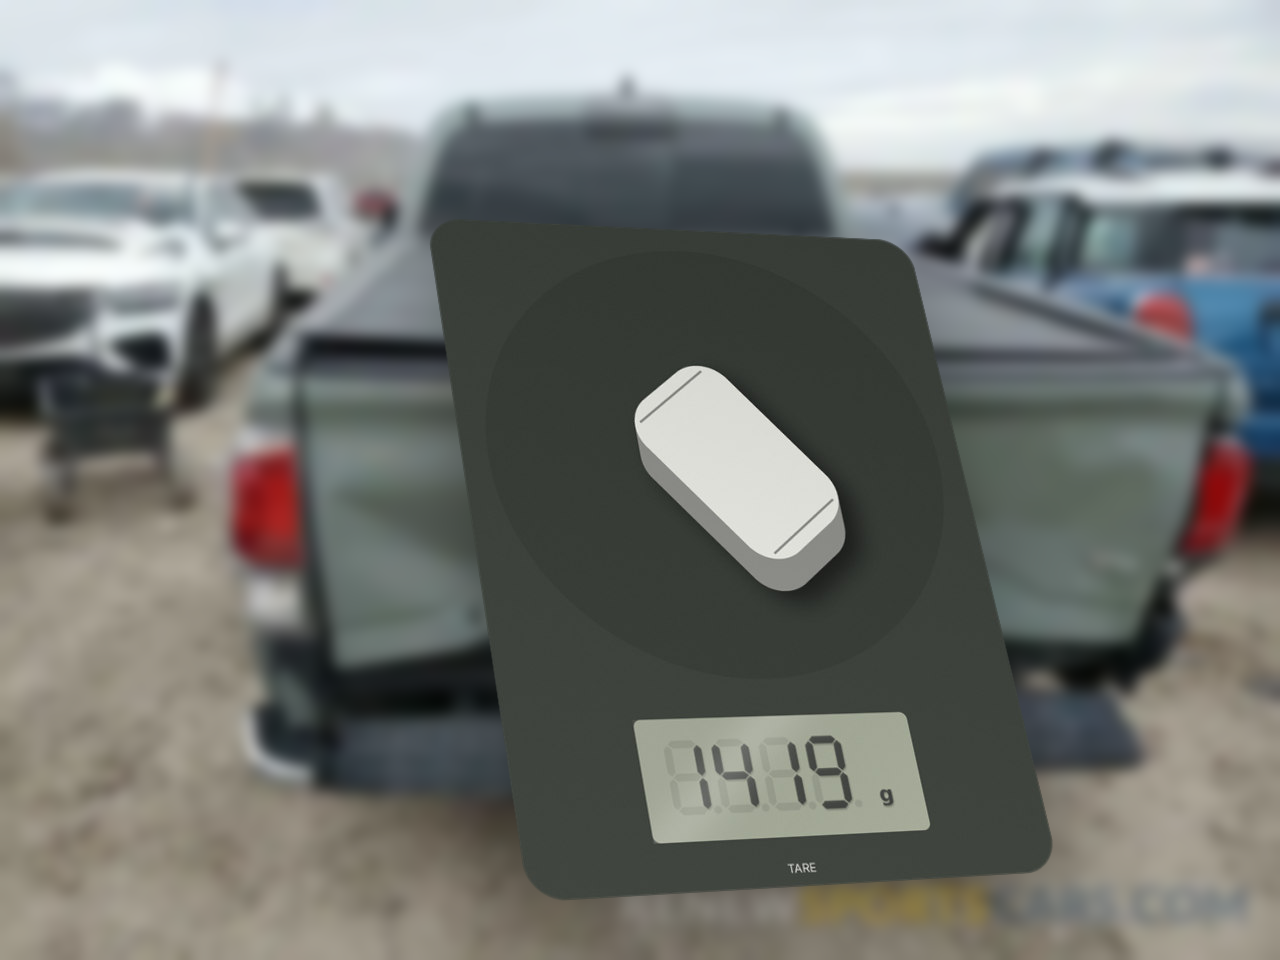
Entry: 1419 g
